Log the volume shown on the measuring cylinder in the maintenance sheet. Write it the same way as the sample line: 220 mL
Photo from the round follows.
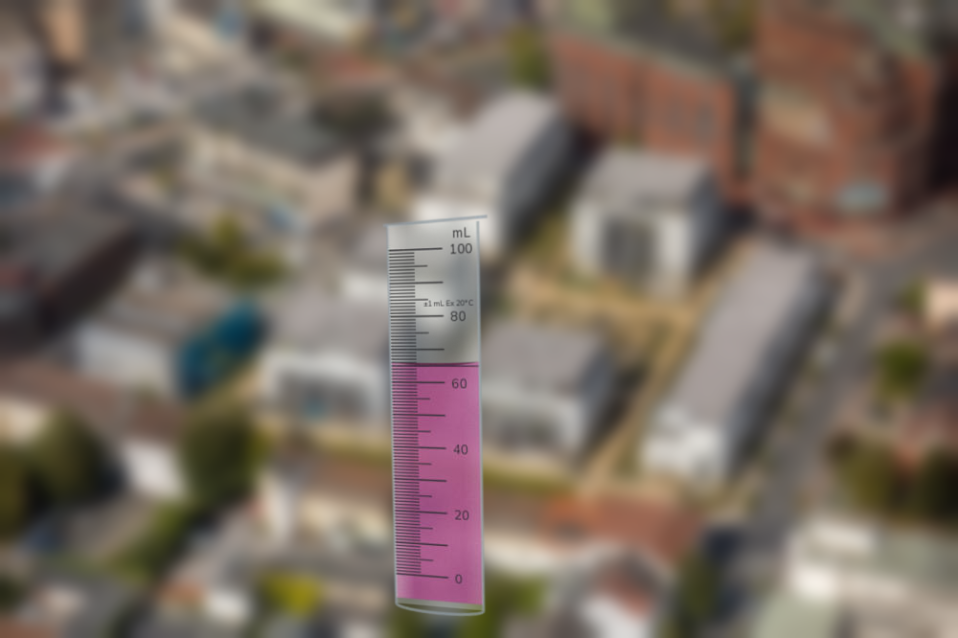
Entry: 65 mL
